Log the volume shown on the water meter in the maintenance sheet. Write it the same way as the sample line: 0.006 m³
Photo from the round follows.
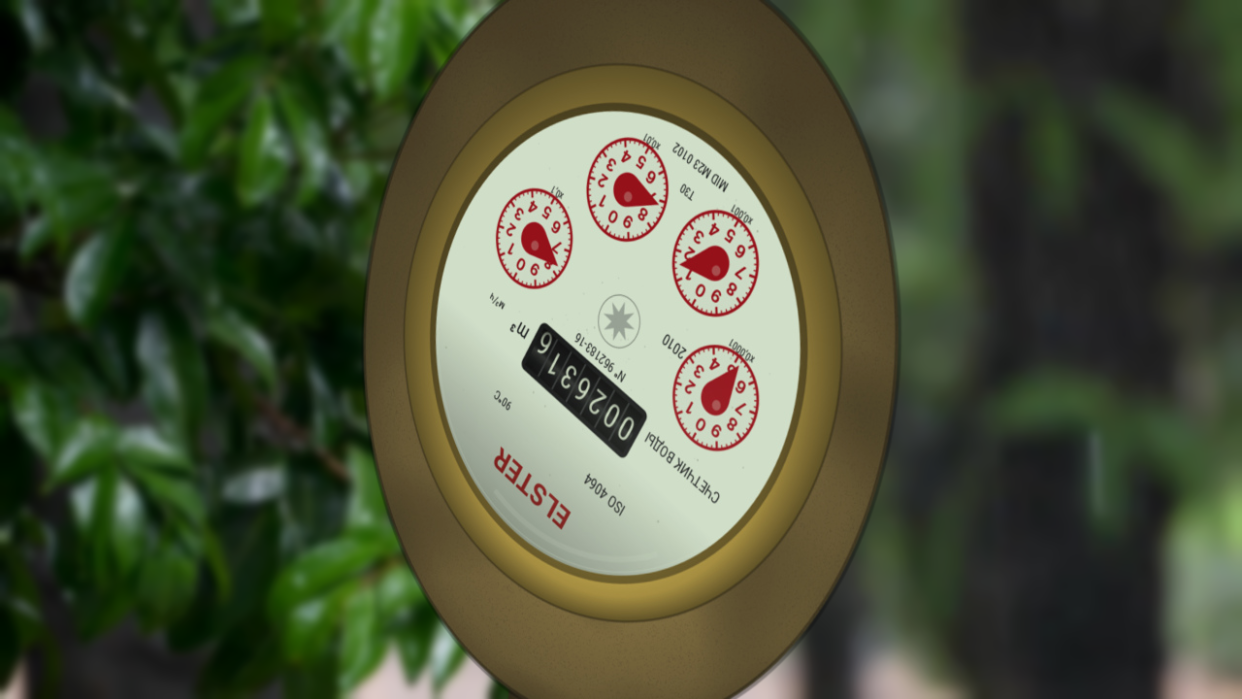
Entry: 26315.7715 m³
